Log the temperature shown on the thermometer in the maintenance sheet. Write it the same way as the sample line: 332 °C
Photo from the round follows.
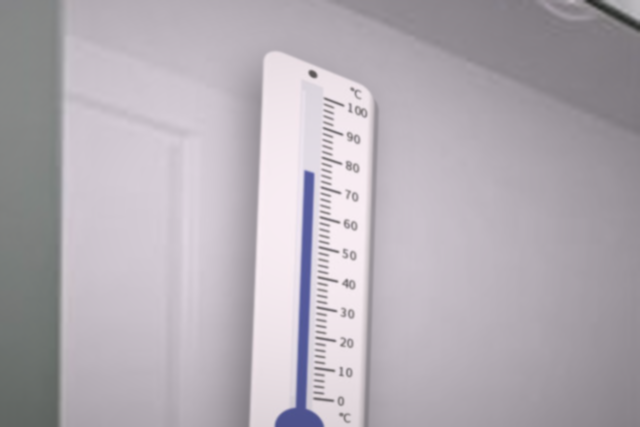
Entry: 74 °C
